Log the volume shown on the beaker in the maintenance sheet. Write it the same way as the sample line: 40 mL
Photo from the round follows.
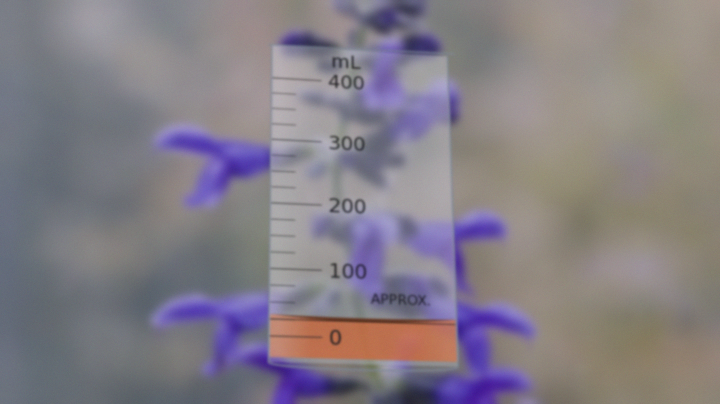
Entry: 25 mL
